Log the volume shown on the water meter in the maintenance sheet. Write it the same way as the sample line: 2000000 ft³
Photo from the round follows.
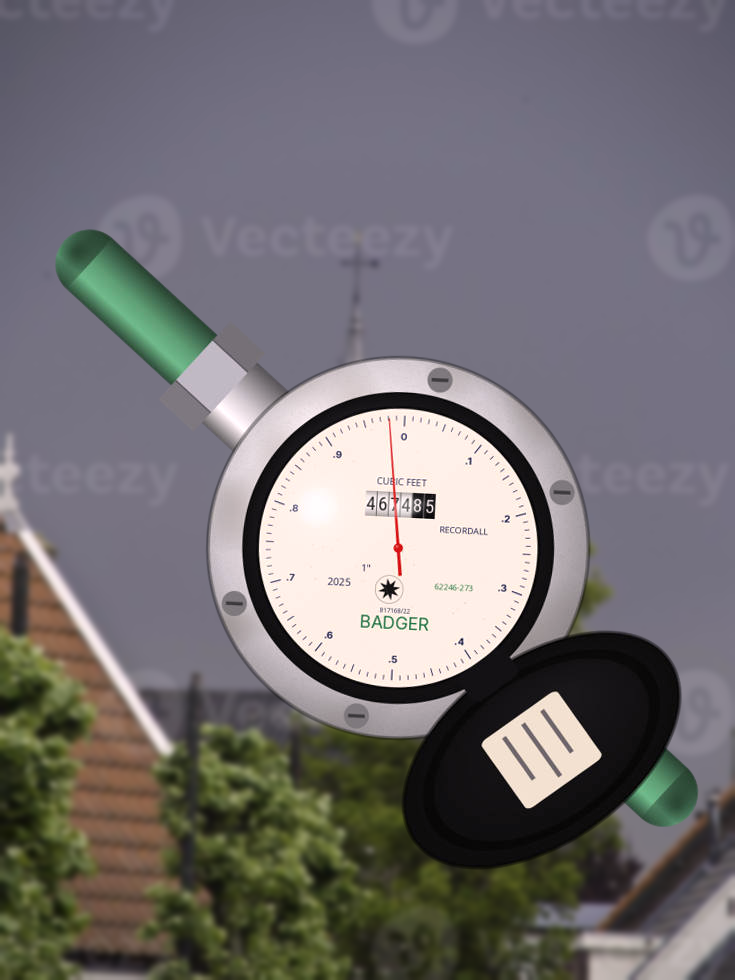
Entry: 467484.98 ft³
